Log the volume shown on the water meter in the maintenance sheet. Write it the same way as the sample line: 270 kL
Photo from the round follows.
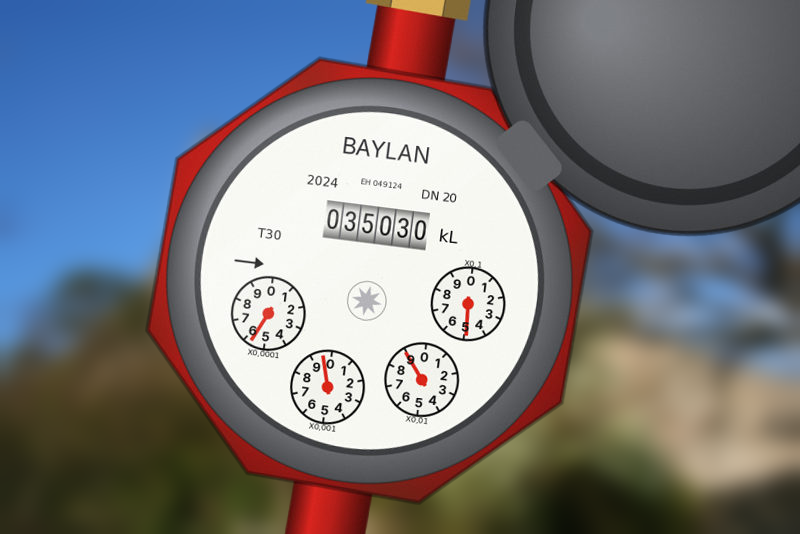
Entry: 35030.4895 kL
